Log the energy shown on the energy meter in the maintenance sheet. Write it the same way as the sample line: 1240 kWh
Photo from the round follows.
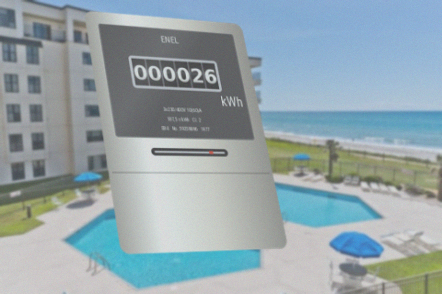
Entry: 26 kWh
